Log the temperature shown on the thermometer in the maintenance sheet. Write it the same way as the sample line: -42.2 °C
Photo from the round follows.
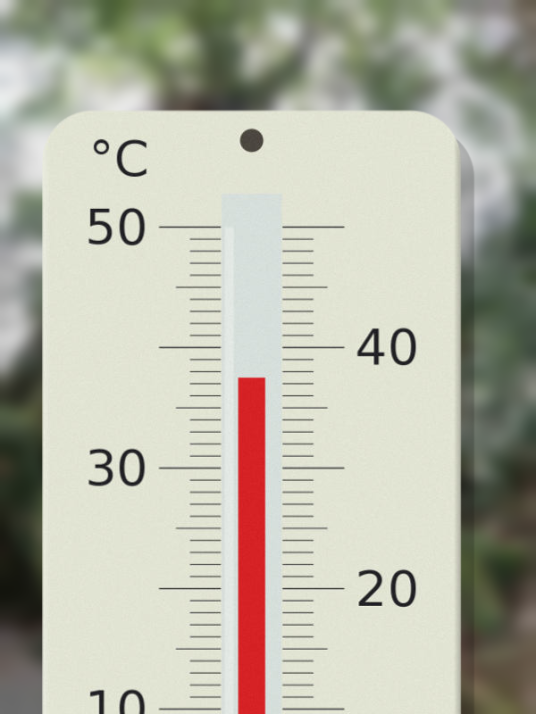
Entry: 37.5 °C
